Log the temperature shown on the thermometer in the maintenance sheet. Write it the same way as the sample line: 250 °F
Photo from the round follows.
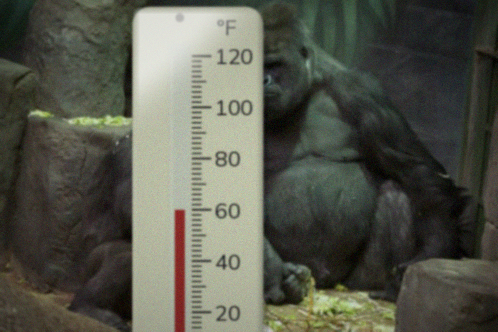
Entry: 60 °F
